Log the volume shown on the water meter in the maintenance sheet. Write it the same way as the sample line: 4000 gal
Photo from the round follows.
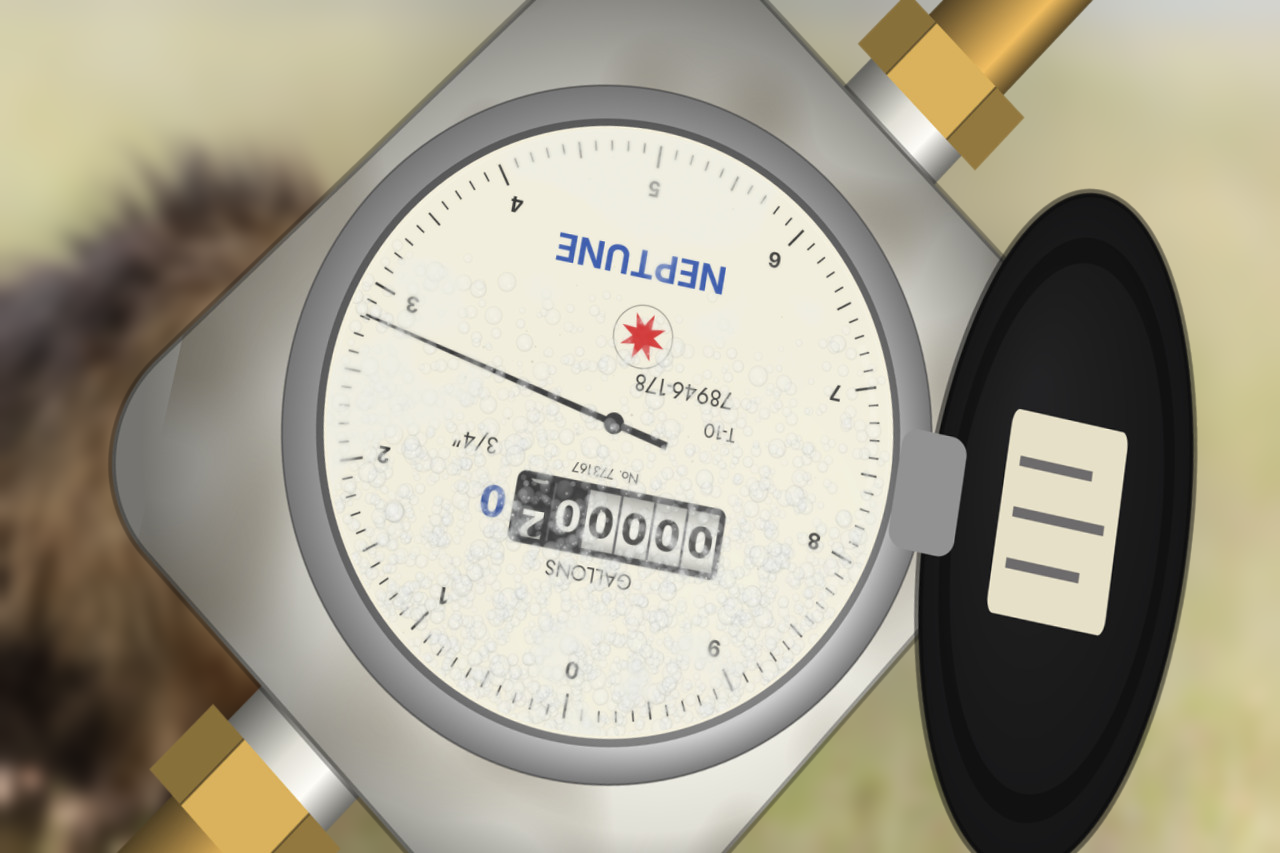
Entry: 22.8 gal
